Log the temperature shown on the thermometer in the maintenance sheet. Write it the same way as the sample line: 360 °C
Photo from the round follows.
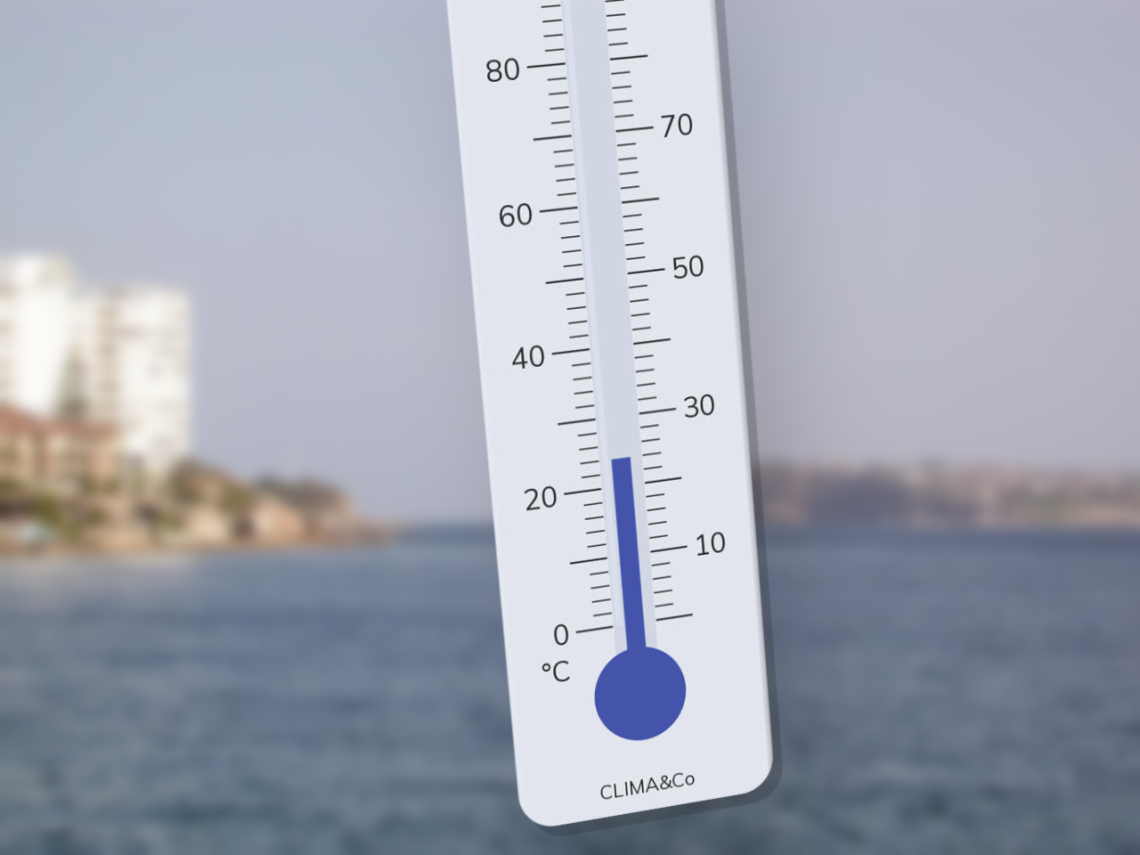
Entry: 24 °C
